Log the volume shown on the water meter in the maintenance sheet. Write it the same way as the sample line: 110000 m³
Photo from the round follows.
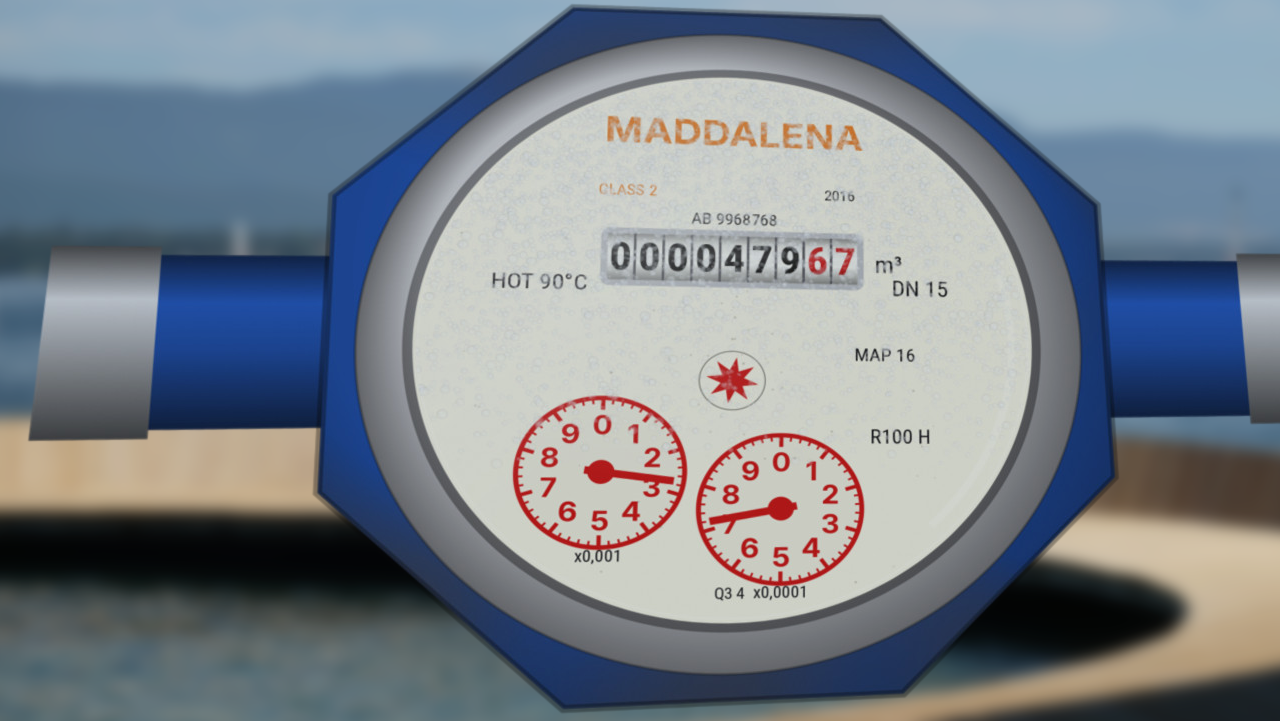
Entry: 479.6727 m³
